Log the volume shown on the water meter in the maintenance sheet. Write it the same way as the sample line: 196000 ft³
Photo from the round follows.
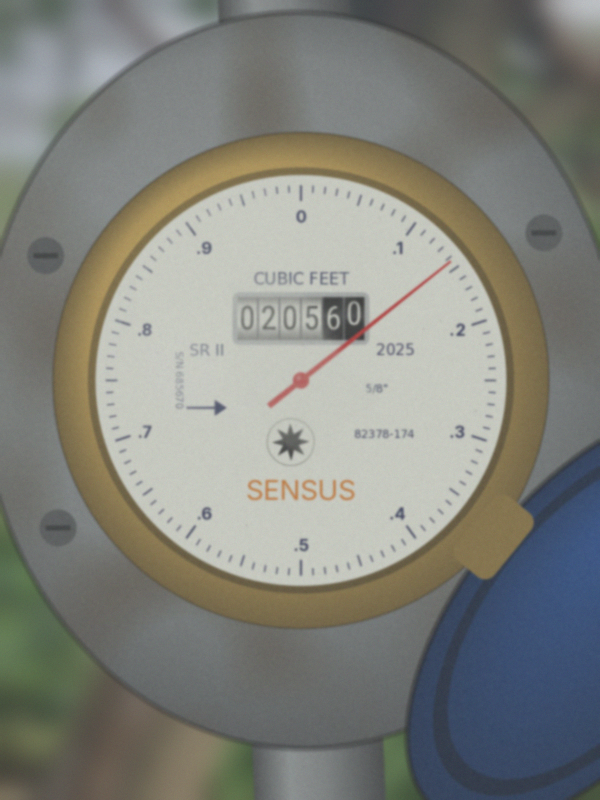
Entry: 20560.14 ft³
